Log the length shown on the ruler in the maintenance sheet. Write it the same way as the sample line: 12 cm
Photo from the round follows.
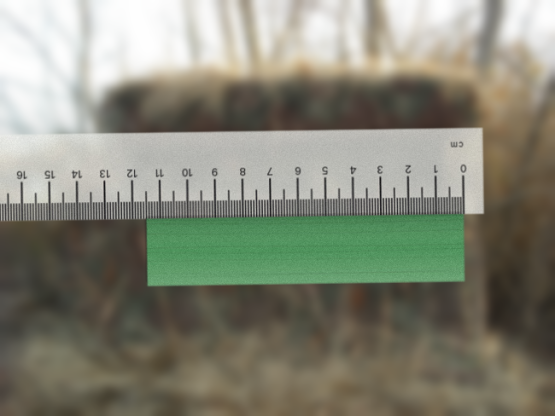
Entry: 11.5 cm
